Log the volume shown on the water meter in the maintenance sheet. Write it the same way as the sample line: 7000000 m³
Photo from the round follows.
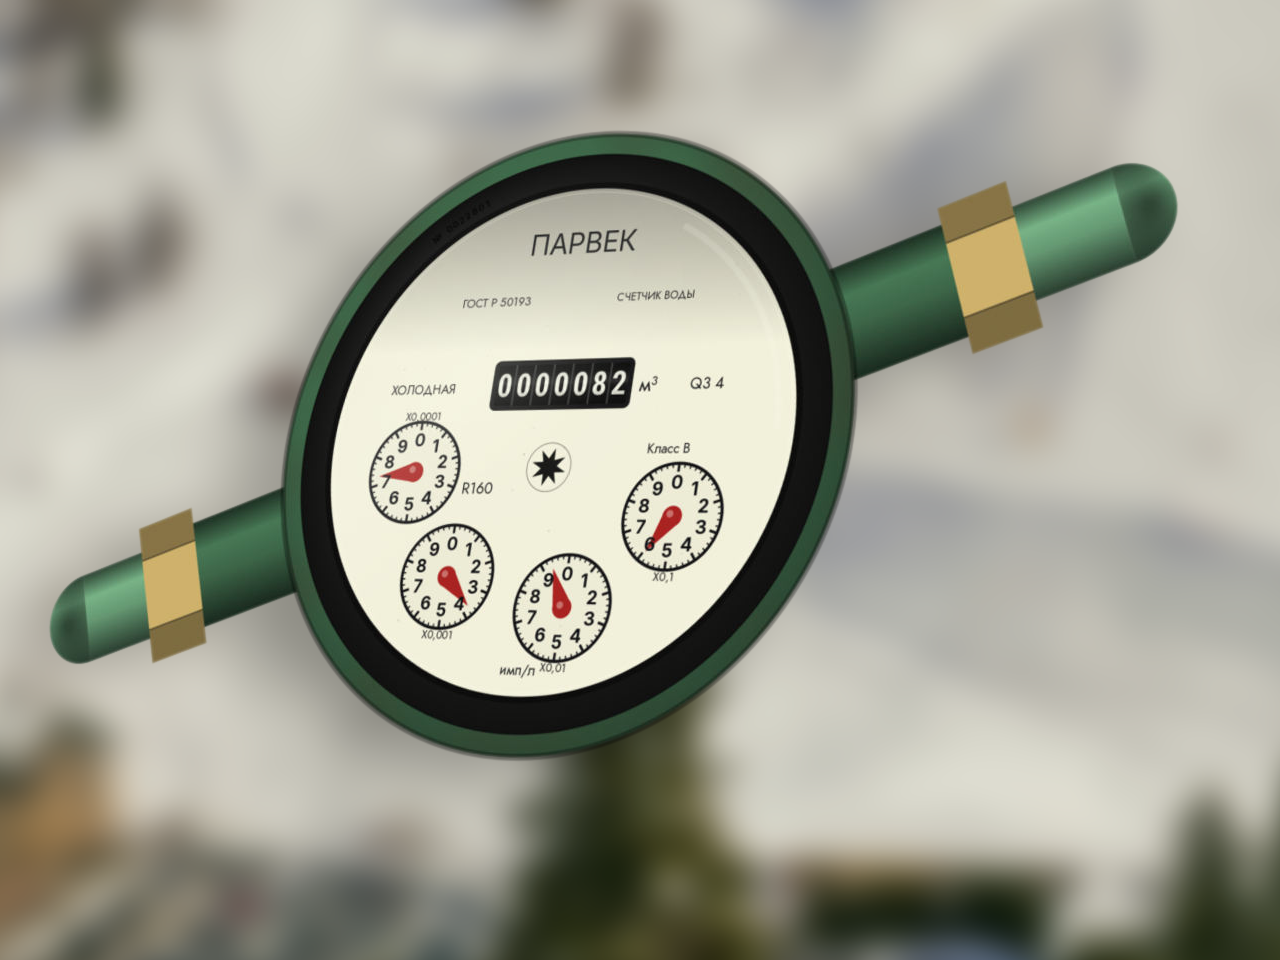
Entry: 82.5937 m³
